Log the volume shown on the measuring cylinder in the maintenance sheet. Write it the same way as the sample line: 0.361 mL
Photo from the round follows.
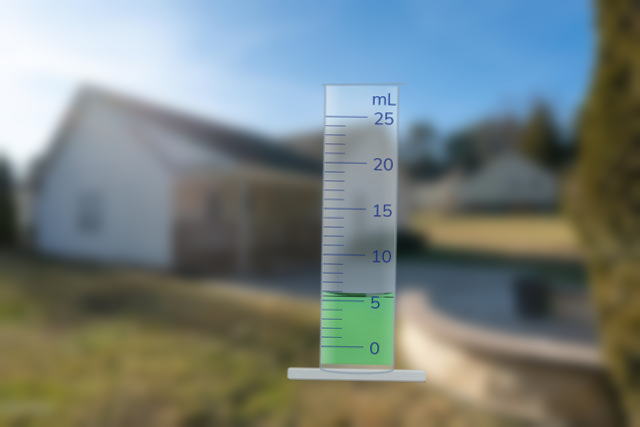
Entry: 5.5 mL
